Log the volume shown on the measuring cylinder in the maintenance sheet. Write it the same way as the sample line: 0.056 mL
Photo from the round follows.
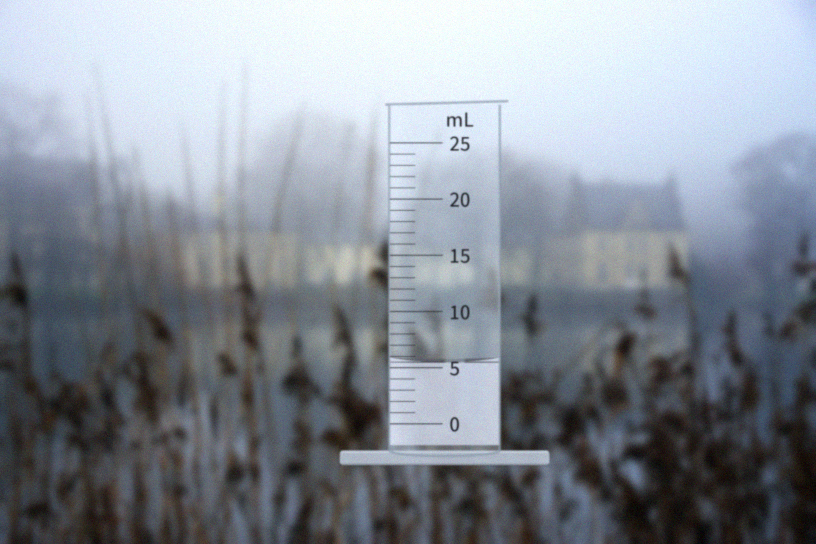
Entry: 5.5 mL
